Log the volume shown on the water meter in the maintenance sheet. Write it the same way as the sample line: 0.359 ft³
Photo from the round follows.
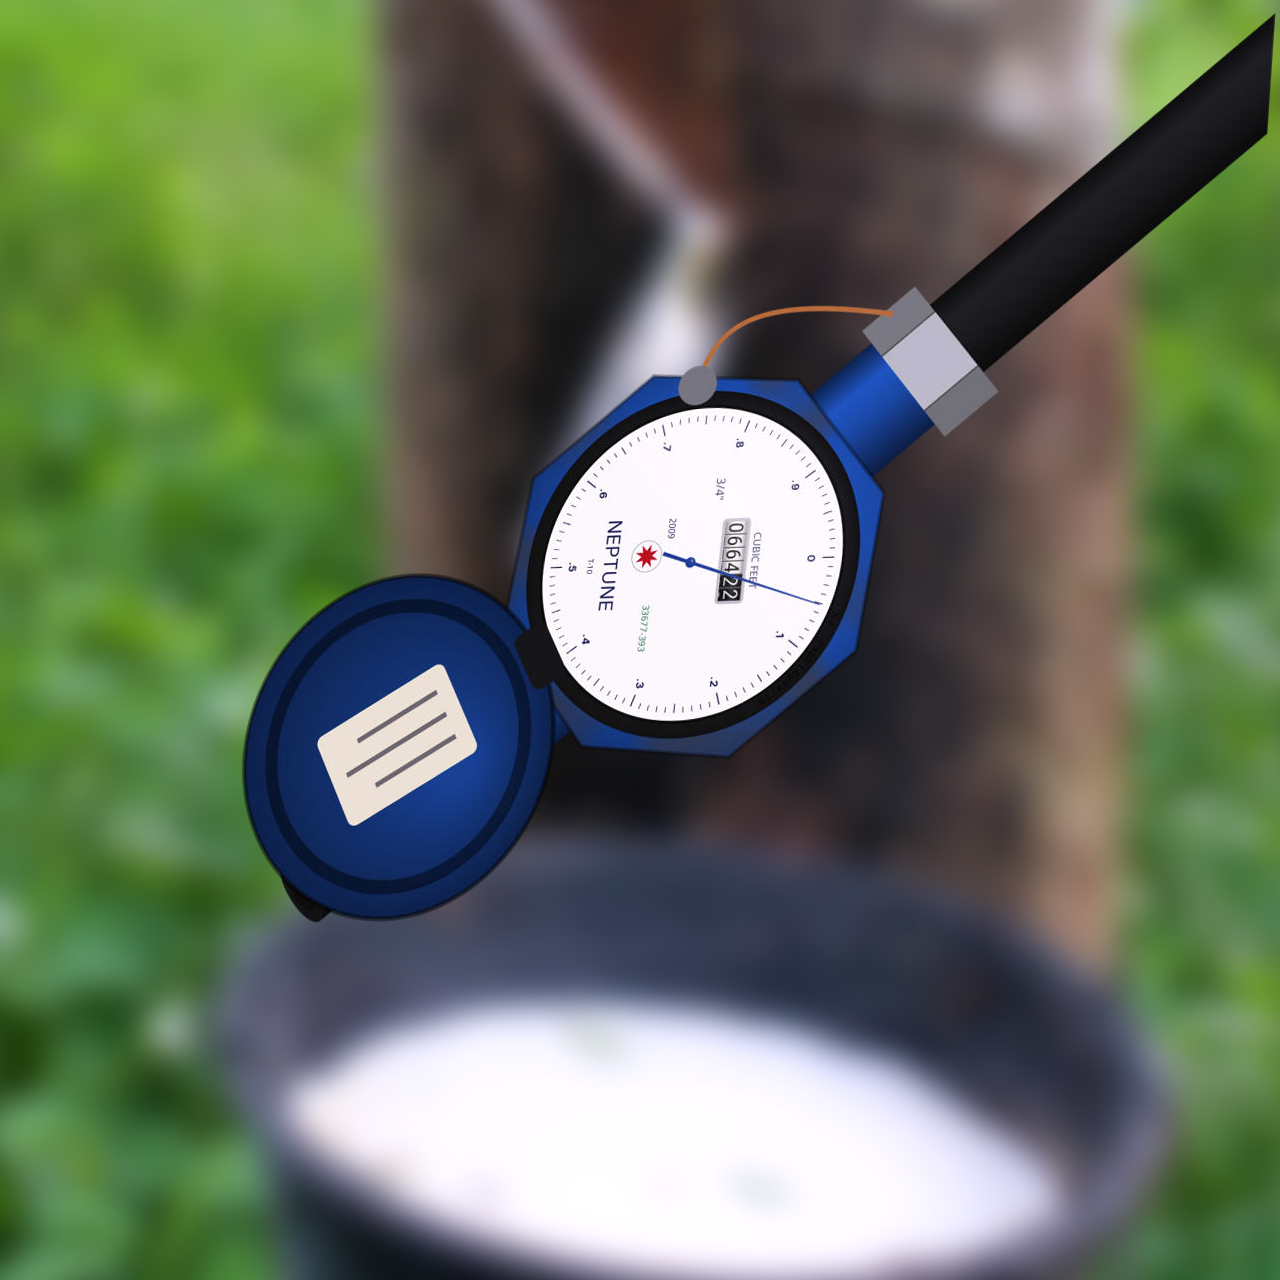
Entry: 66422.05 ft³
